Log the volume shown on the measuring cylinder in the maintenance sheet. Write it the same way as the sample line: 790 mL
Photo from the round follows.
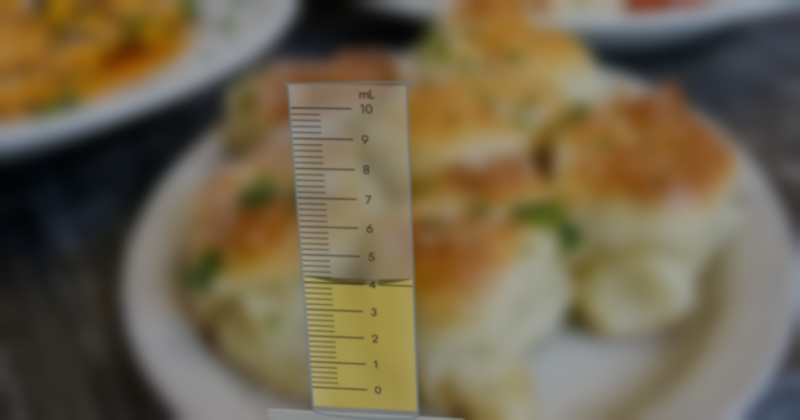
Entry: 4 mL
